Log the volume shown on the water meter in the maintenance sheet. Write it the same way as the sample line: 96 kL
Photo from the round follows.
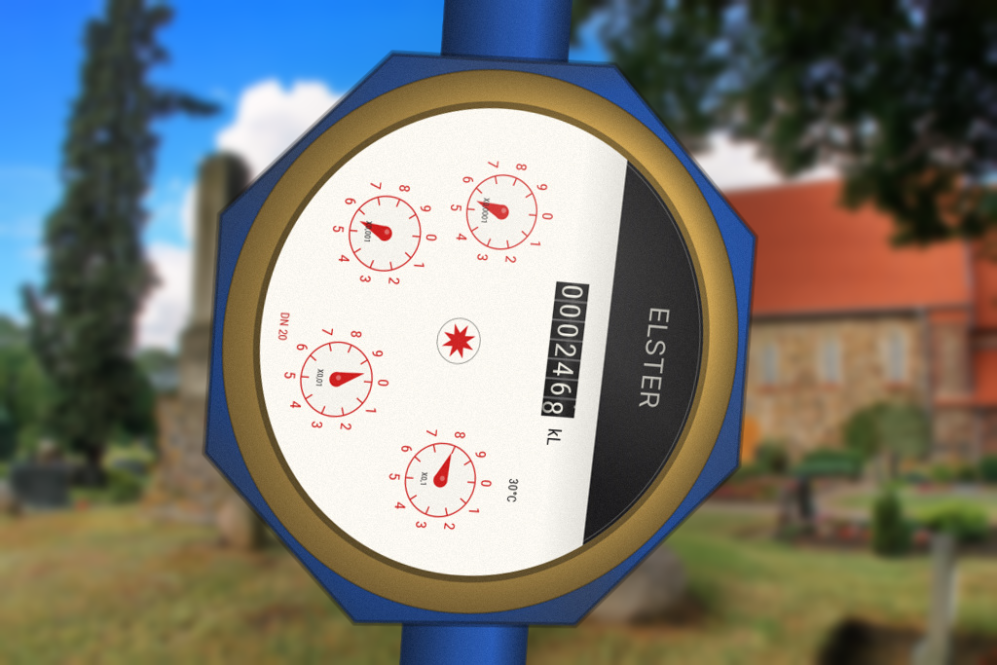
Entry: 2467.7955 kL
